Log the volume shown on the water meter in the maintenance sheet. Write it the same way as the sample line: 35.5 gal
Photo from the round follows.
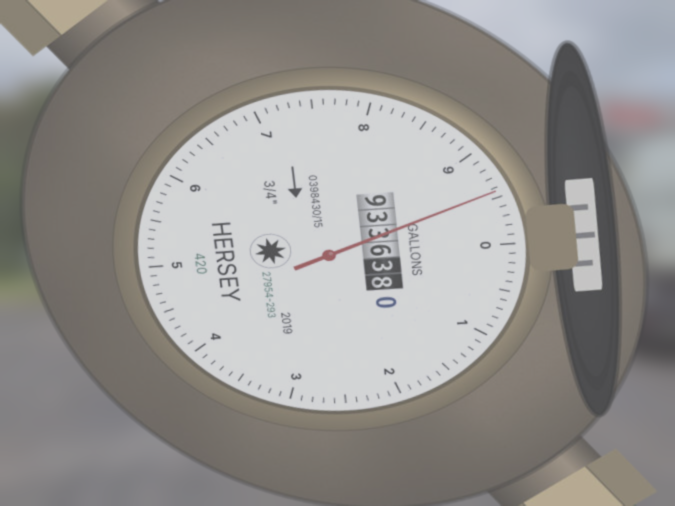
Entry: 9336379.4 gal
